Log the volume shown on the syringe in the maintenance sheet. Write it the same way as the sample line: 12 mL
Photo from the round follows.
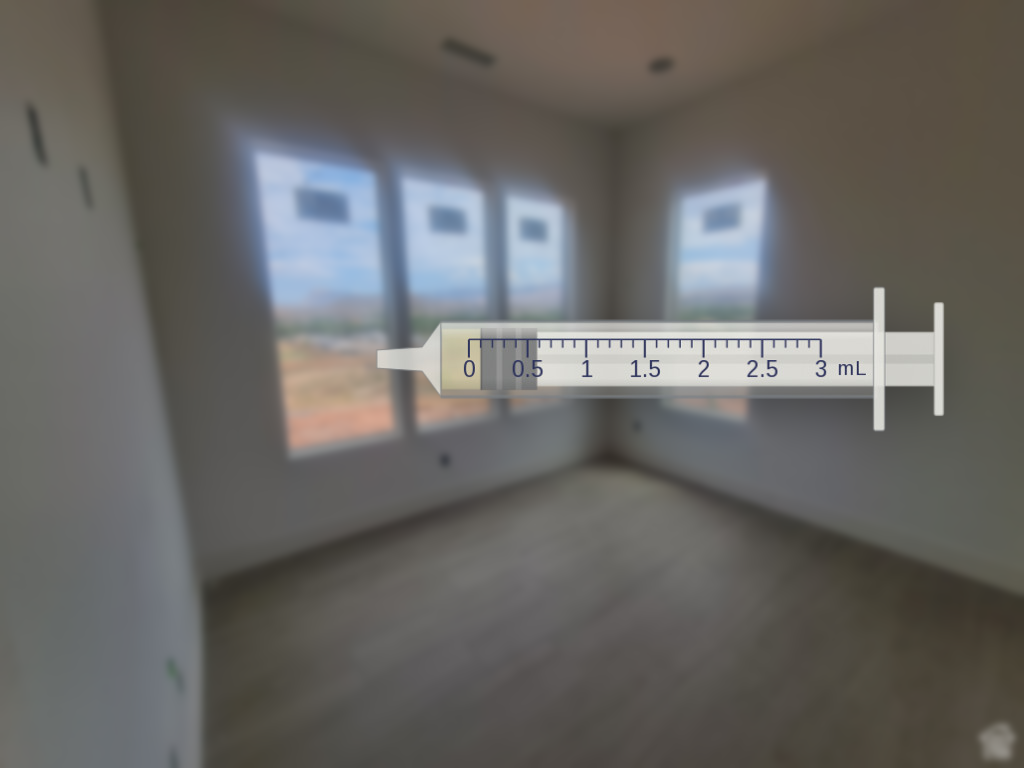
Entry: 0.1 mL
